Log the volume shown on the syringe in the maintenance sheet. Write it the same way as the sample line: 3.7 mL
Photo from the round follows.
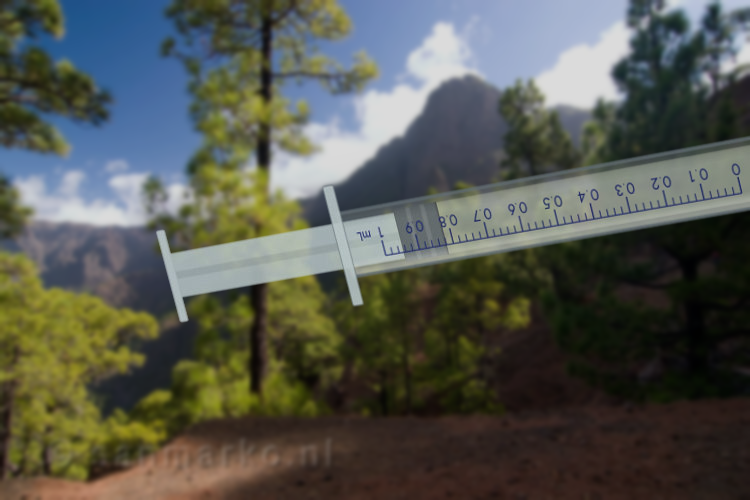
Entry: 0.82 mL
